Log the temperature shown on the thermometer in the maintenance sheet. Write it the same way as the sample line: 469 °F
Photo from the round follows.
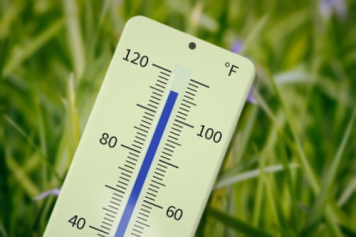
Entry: 112 °F
